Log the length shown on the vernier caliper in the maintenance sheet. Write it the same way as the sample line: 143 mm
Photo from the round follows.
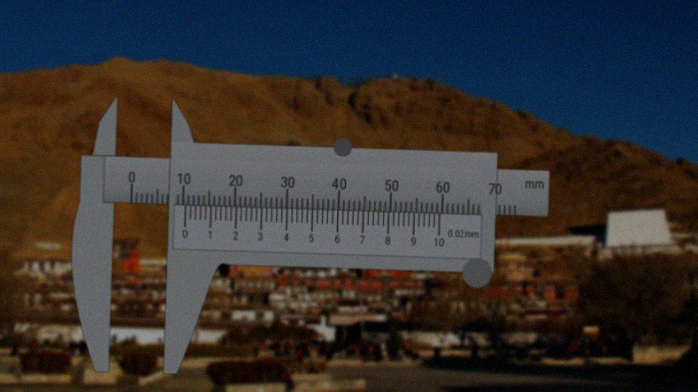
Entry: 10.5 mm
